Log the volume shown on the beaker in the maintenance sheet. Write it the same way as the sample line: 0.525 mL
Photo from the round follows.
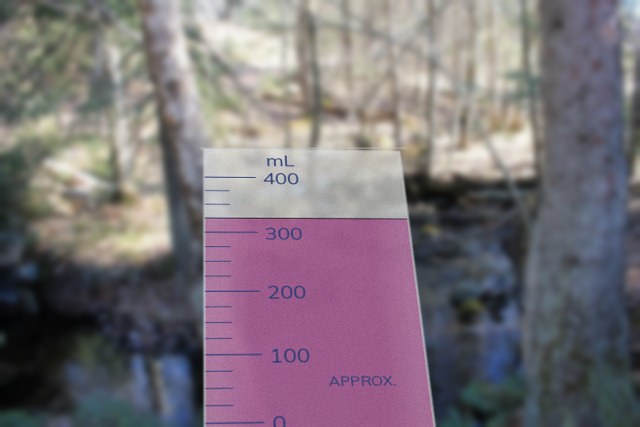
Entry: 325 mL
